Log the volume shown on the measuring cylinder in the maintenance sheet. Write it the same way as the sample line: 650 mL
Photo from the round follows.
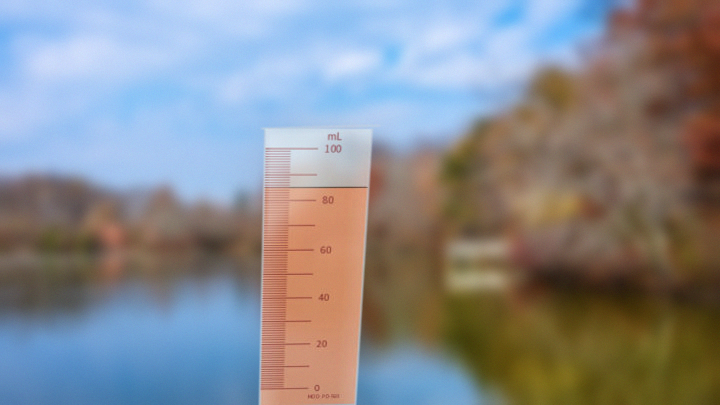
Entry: 85 mL
